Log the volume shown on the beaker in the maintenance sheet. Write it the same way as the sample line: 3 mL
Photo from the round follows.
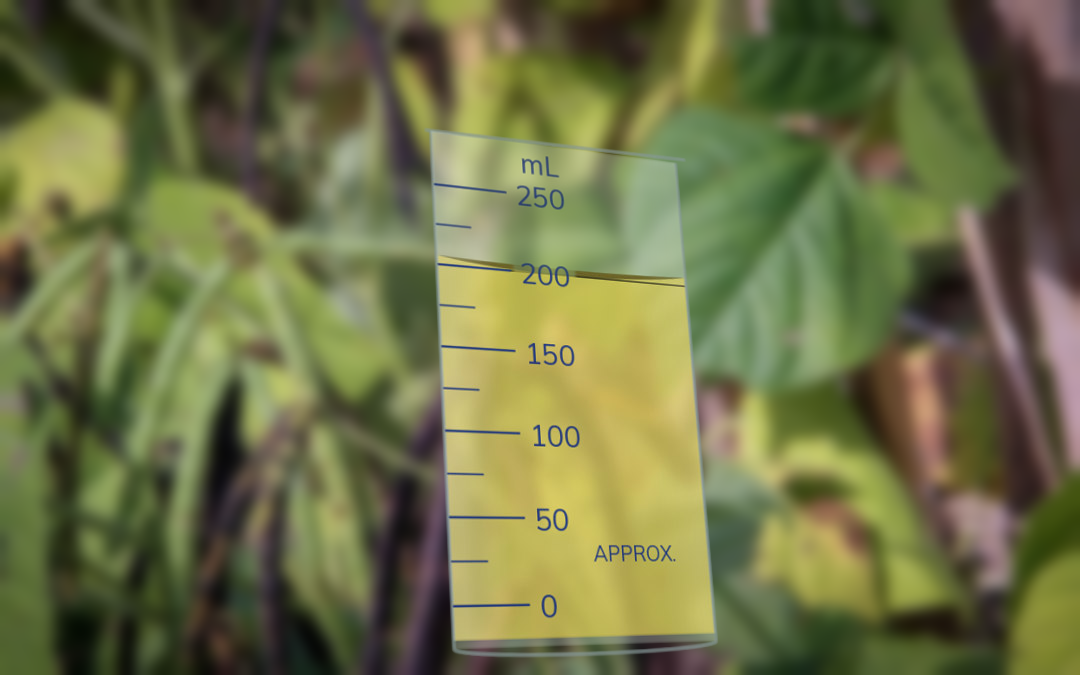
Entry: 200 mL
